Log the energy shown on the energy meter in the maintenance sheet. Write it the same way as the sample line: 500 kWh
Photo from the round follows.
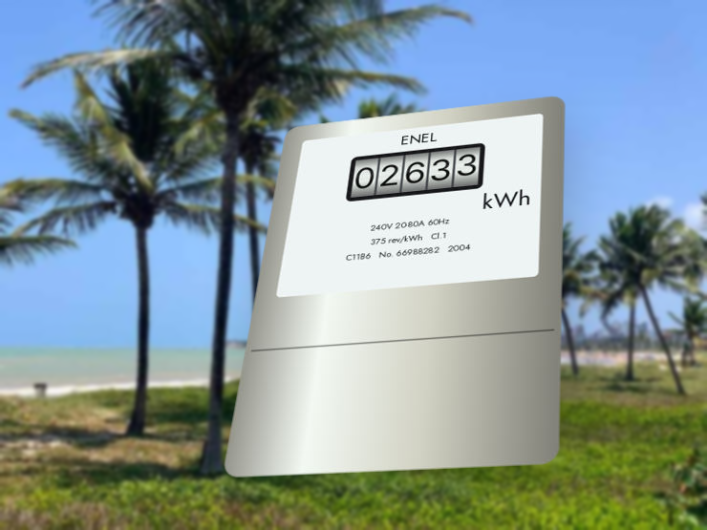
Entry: 2633 kWh
